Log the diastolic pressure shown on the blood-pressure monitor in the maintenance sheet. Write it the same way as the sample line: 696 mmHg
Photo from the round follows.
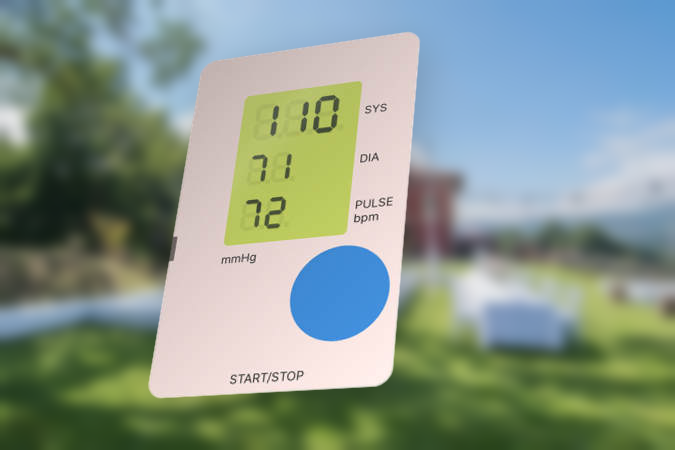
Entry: 71 mmHg
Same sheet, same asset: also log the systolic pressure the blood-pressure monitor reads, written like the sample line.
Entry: 110 mmHg
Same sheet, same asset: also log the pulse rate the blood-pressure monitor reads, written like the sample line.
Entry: 72 bpm
